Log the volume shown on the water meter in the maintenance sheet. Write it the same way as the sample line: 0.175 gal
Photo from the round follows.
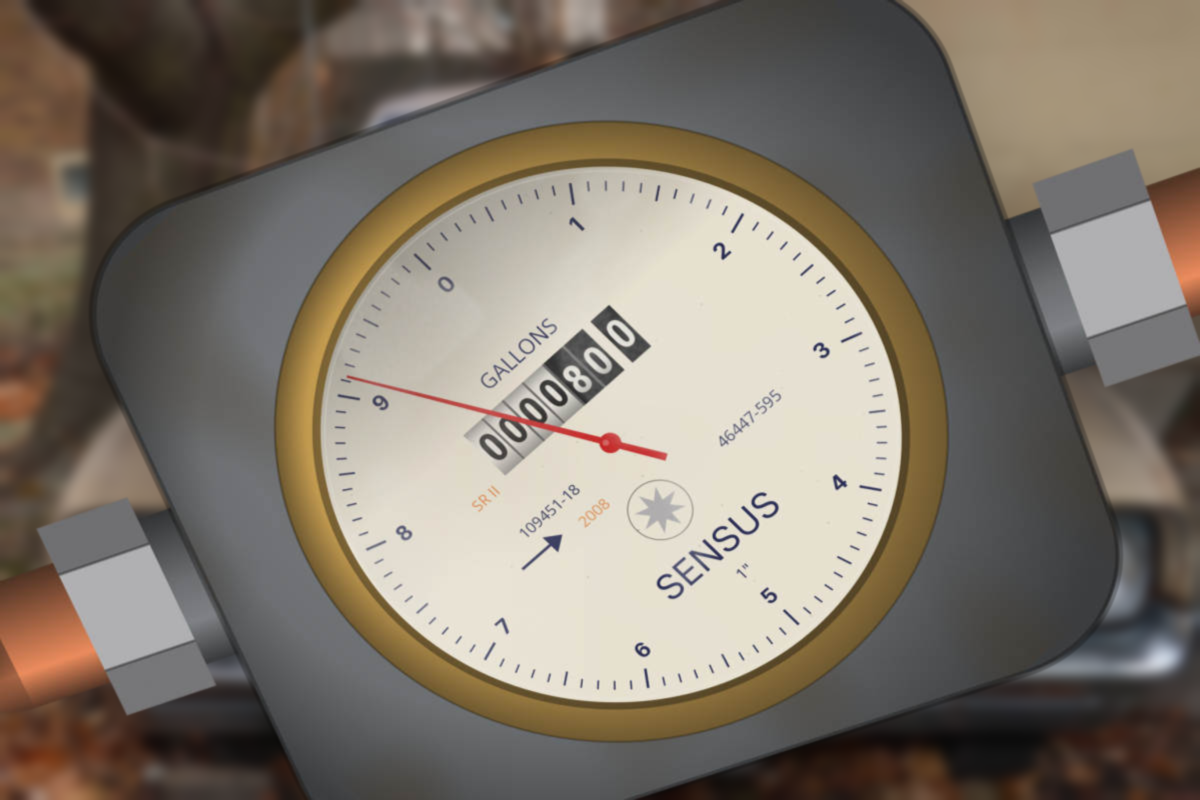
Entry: 799.1 gal
